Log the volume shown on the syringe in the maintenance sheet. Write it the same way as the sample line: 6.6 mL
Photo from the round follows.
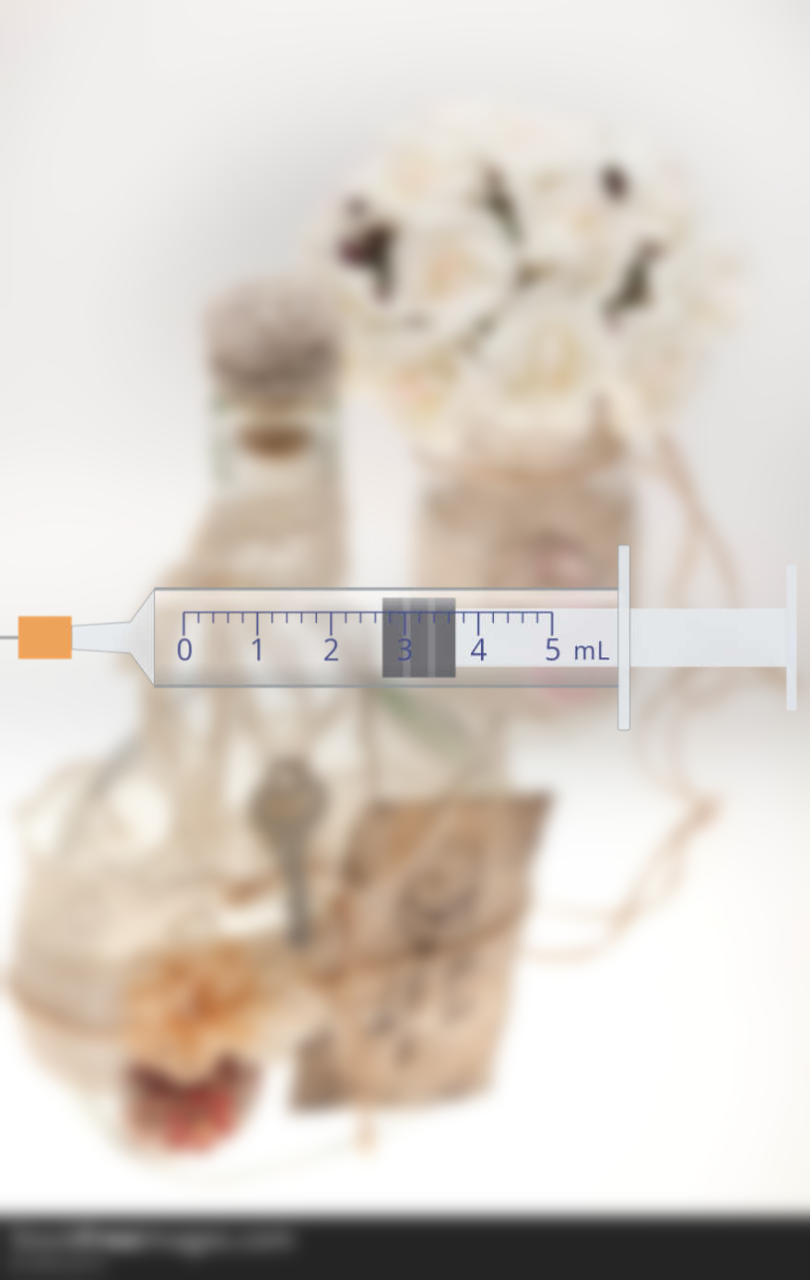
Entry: 2.7 mL
